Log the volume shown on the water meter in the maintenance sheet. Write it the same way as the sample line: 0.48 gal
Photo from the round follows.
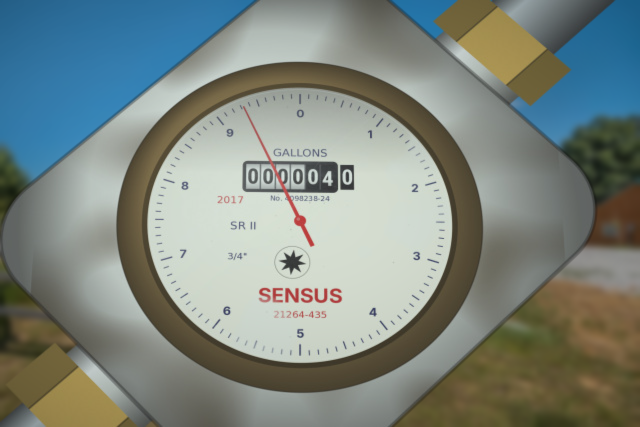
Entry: 39.3 gal
